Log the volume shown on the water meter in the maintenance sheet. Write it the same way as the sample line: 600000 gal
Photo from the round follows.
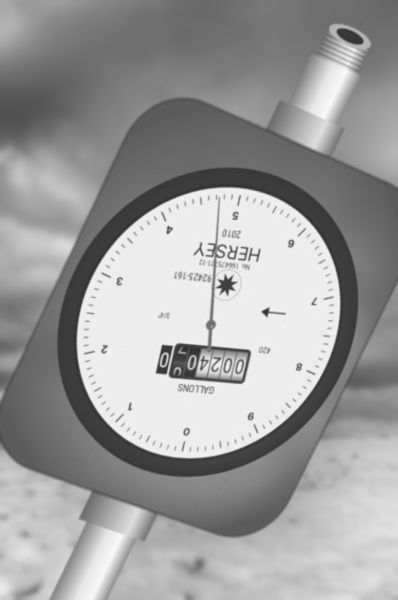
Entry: 24064.7 gal
